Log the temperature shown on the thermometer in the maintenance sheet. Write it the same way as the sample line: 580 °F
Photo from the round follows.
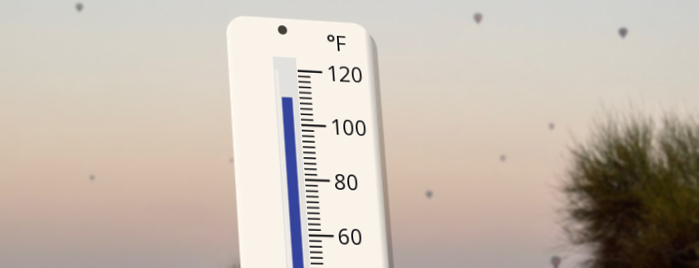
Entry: 110 °F
